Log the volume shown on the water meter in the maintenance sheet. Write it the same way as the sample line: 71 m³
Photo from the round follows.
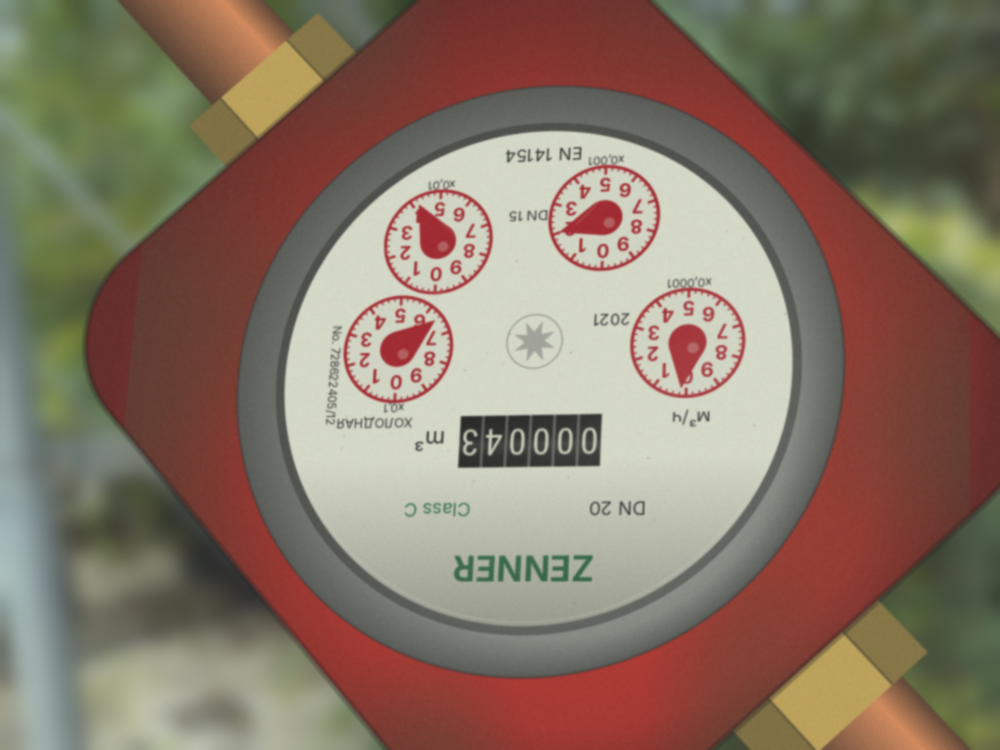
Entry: 43.6420 m³
